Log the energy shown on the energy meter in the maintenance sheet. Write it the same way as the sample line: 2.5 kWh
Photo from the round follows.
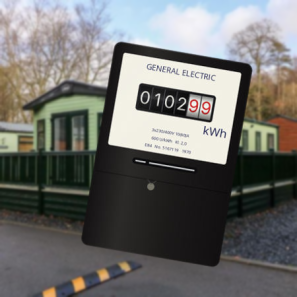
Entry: 102.99 kWh
